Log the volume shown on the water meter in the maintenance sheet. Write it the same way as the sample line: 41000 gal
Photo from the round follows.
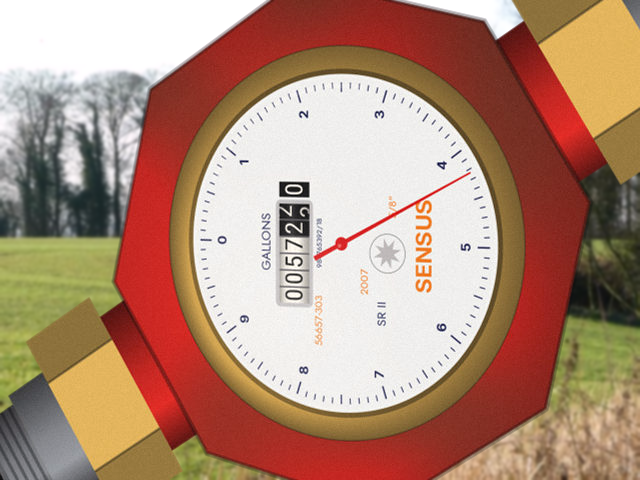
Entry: 57224.2 gal
